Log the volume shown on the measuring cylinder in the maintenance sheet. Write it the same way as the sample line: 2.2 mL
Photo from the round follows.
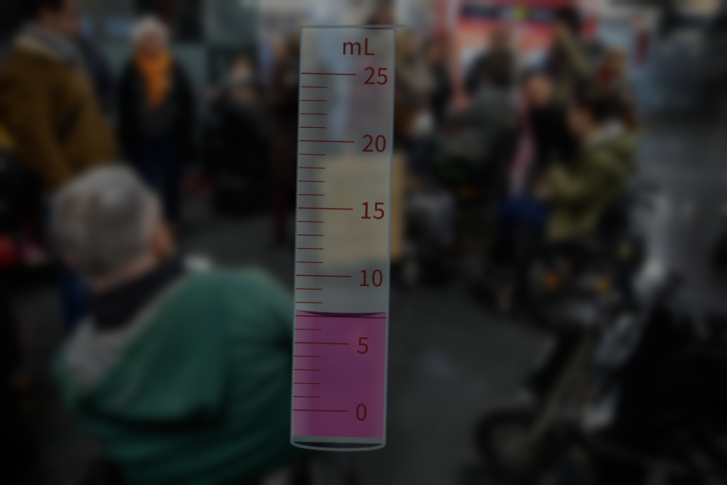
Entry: 7 mL
